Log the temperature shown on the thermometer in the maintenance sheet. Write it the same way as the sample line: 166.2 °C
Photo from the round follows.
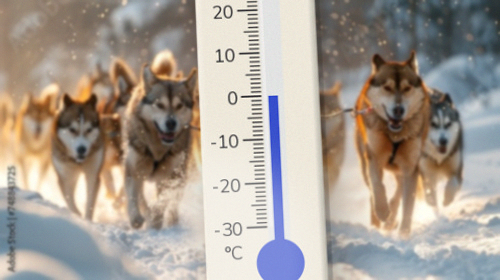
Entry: 0 °C
